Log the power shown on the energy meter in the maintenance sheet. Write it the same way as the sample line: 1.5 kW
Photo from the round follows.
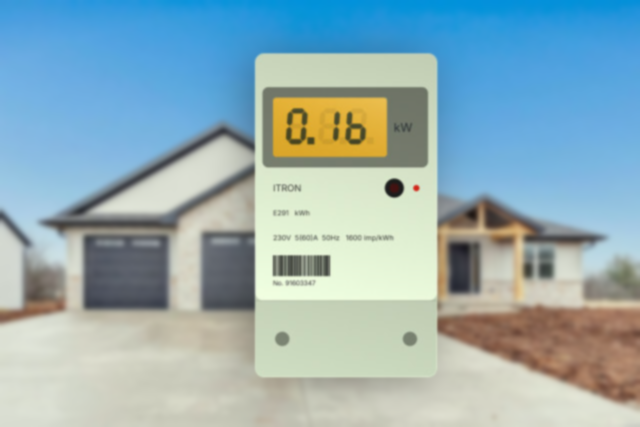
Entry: 0.16 kW
